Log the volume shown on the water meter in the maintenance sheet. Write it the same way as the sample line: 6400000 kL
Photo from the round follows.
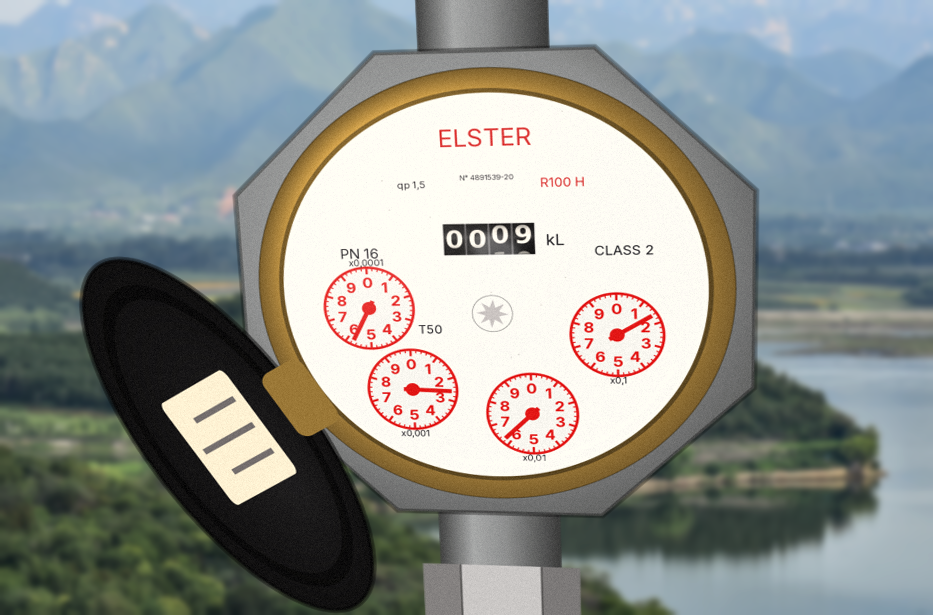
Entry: 9.1625 kL
